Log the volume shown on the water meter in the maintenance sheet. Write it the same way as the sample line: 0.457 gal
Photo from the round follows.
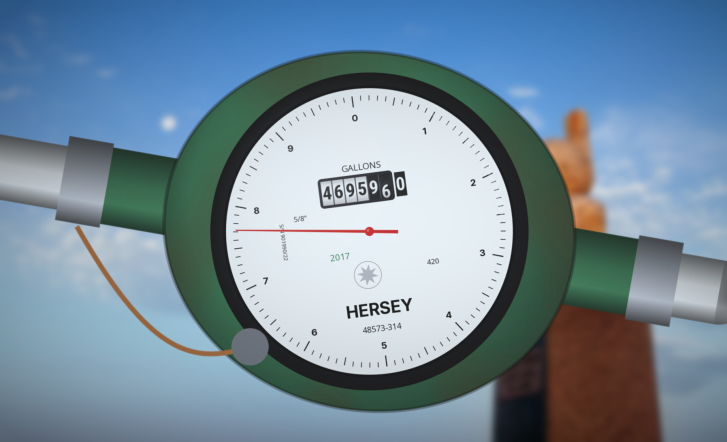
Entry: 4695957.7 gal
